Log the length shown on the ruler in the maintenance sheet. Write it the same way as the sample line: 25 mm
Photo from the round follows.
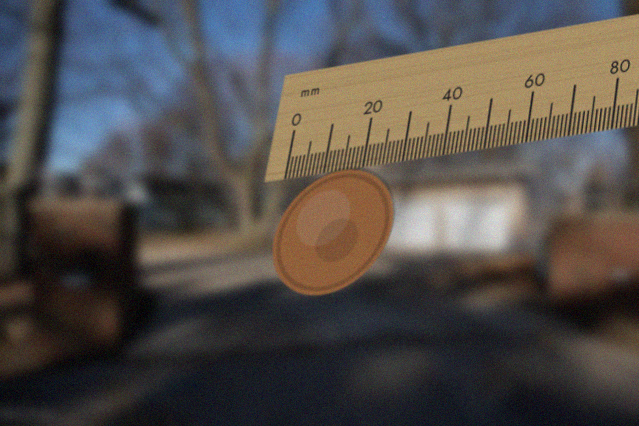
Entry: 30 mm
